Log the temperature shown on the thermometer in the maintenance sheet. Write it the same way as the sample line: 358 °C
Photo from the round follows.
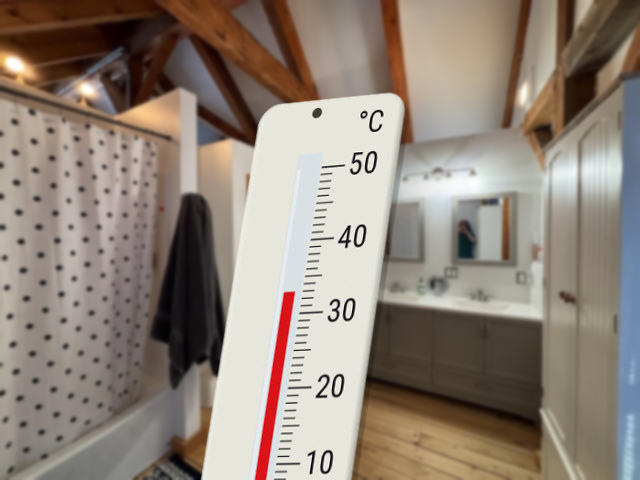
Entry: 33 °C
